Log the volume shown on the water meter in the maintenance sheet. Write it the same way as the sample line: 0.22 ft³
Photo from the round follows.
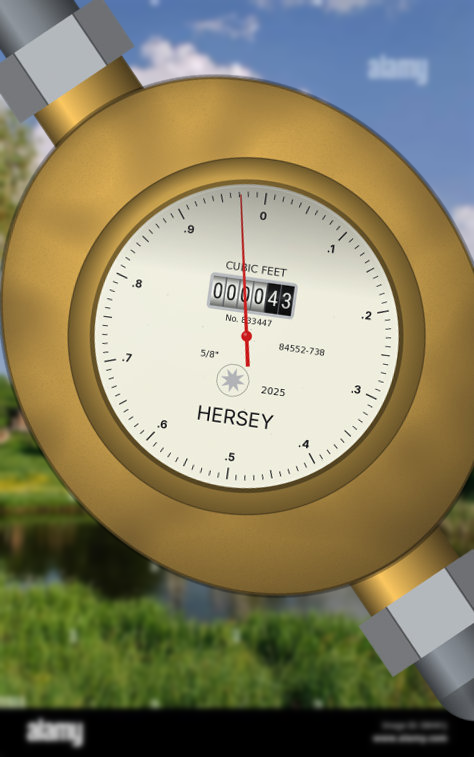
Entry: 42.97 ft³
